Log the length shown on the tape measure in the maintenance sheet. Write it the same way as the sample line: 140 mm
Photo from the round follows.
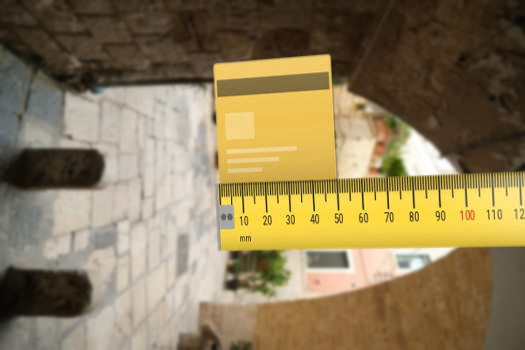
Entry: 50 mm
